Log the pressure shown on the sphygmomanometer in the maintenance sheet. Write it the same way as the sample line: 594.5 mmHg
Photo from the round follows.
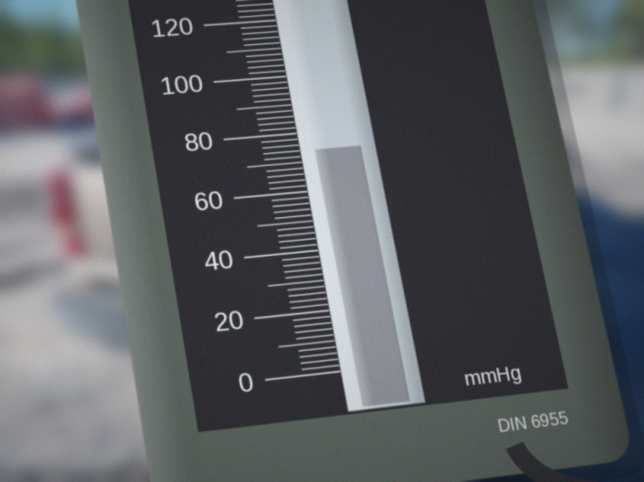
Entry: 74 mmHg
